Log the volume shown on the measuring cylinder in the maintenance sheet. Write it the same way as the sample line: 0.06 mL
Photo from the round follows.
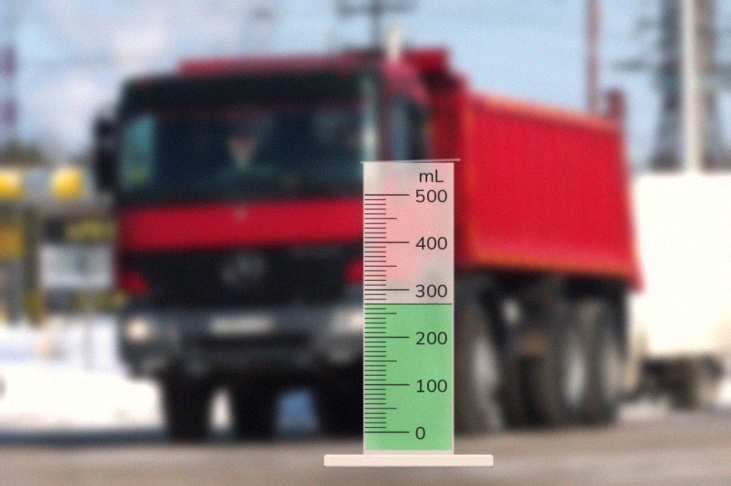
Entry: 270 mL
